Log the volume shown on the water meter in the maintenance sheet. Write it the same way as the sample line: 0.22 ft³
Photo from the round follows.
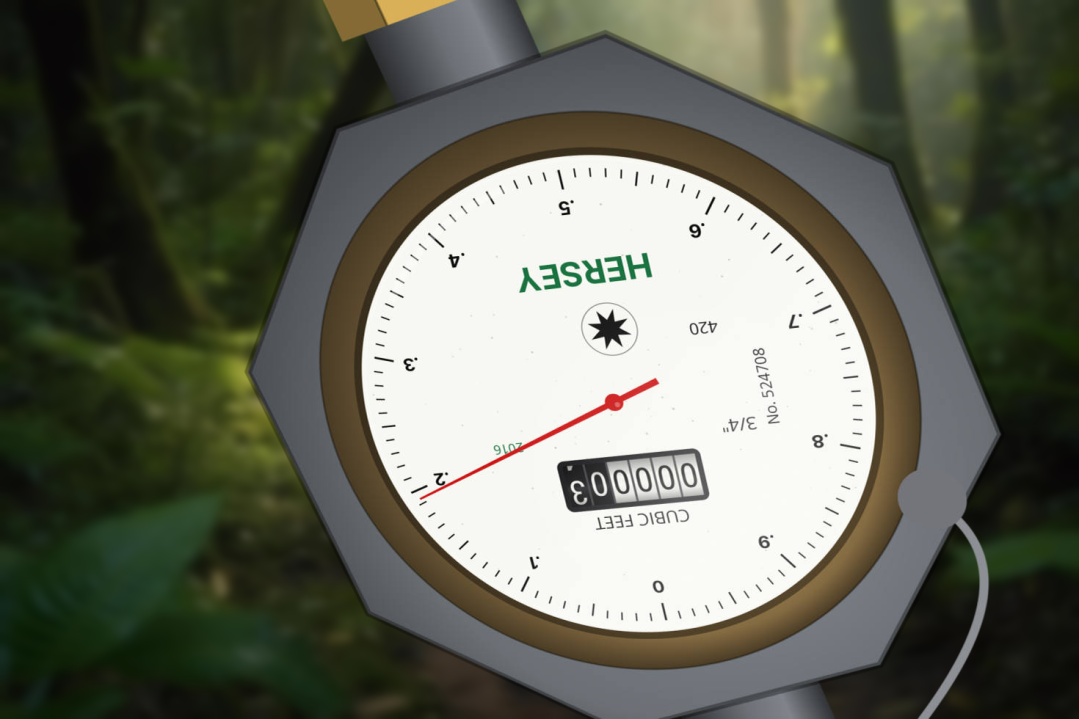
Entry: 3.19 ft³
